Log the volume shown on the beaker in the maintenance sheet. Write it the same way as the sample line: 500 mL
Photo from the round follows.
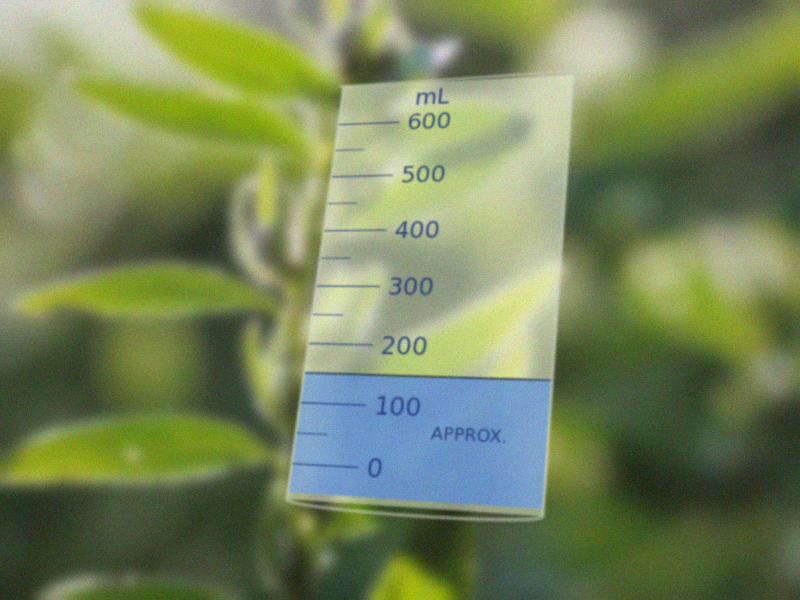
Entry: 150 mL
